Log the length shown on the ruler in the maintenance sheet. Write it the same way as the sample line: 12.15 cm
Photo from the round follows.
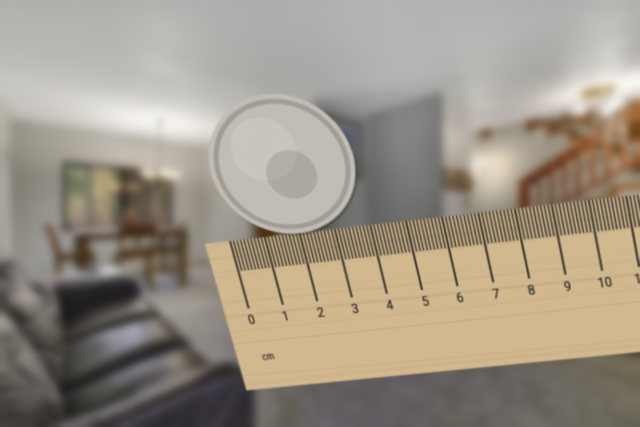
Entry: 4 cm
